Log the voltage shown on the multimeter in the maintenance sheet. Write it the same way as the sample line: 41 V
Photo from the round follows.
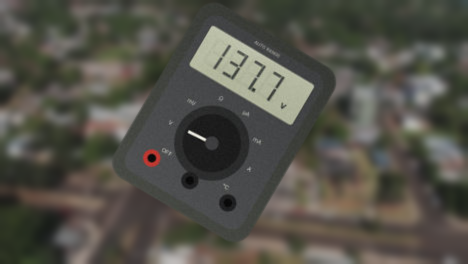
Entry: 137.7 V
